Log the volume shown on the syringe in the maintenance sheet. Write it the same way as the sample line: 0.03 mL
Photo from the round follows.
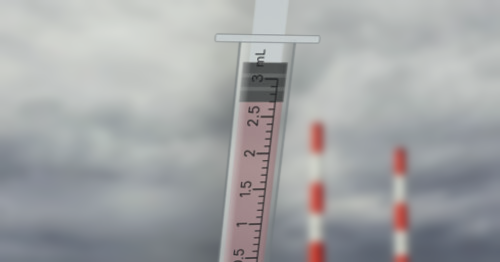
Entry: 2.7 mL
